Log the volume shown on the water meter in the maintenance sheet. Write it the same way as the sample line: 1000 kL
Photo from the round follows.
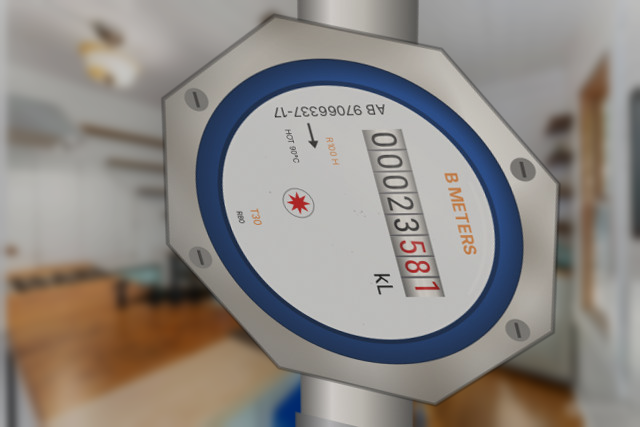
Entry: 23.581 kL
